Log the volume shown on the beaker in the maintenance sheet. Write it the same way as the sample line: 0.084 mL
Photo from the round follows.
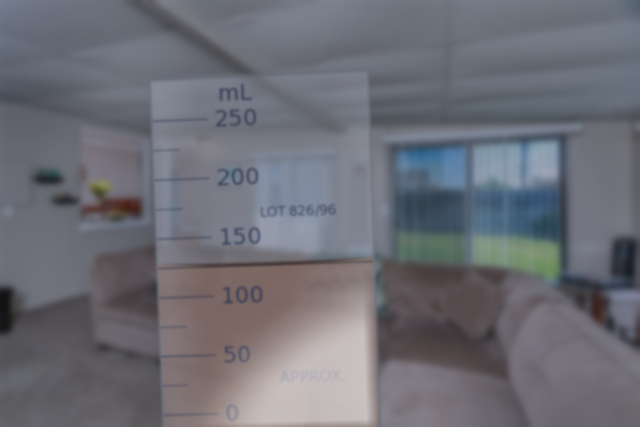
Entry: 125 mL
